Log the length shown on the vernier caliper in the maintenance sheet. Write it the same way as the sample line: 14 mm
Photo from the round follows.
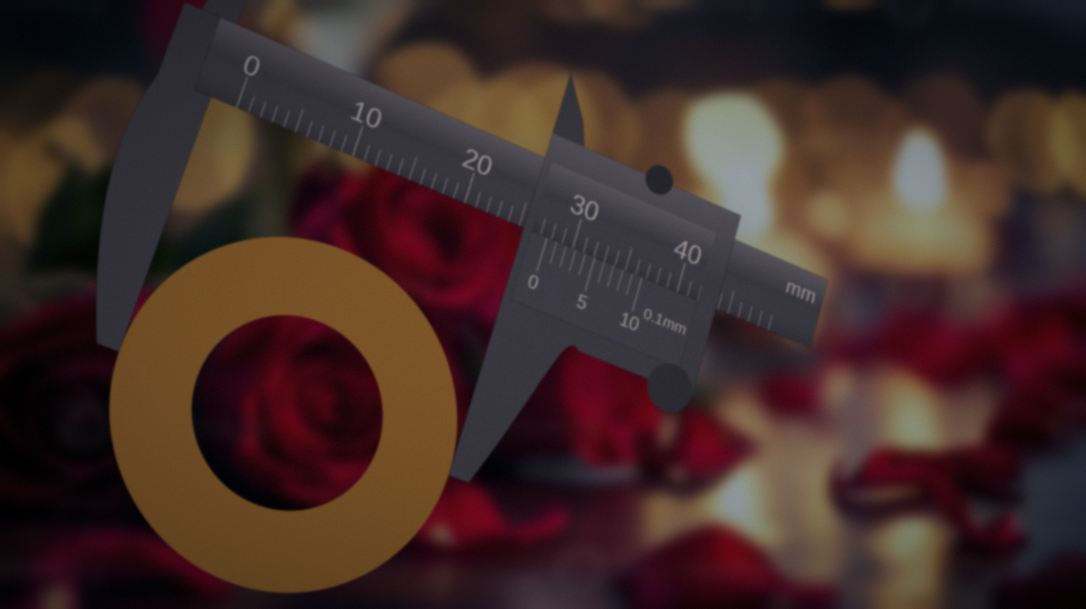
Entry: 27.6 mm
